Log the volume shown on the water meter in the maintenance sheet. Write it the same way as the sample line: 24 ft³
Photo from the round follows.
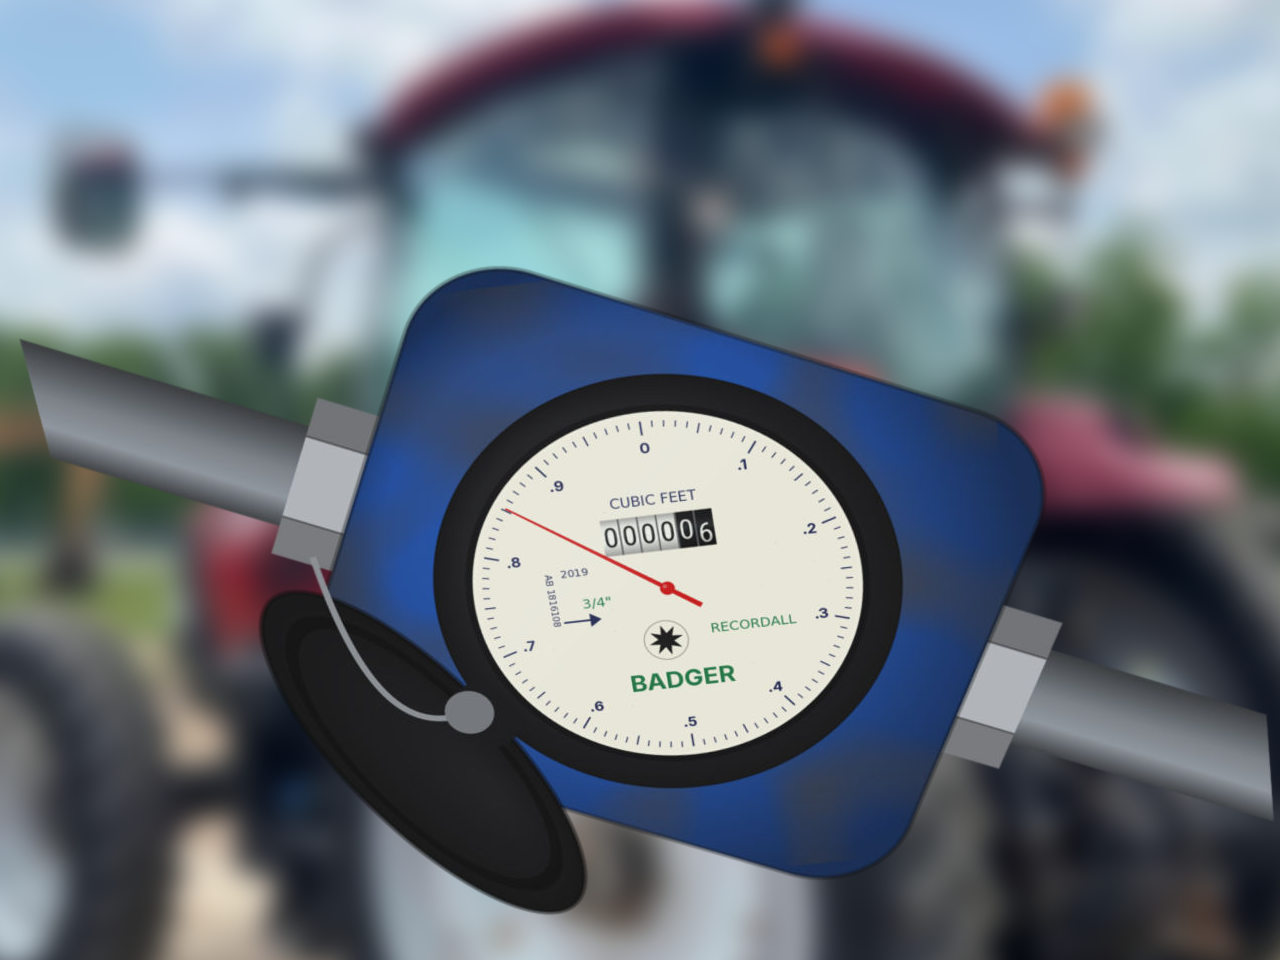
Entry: 5.85 ft³
